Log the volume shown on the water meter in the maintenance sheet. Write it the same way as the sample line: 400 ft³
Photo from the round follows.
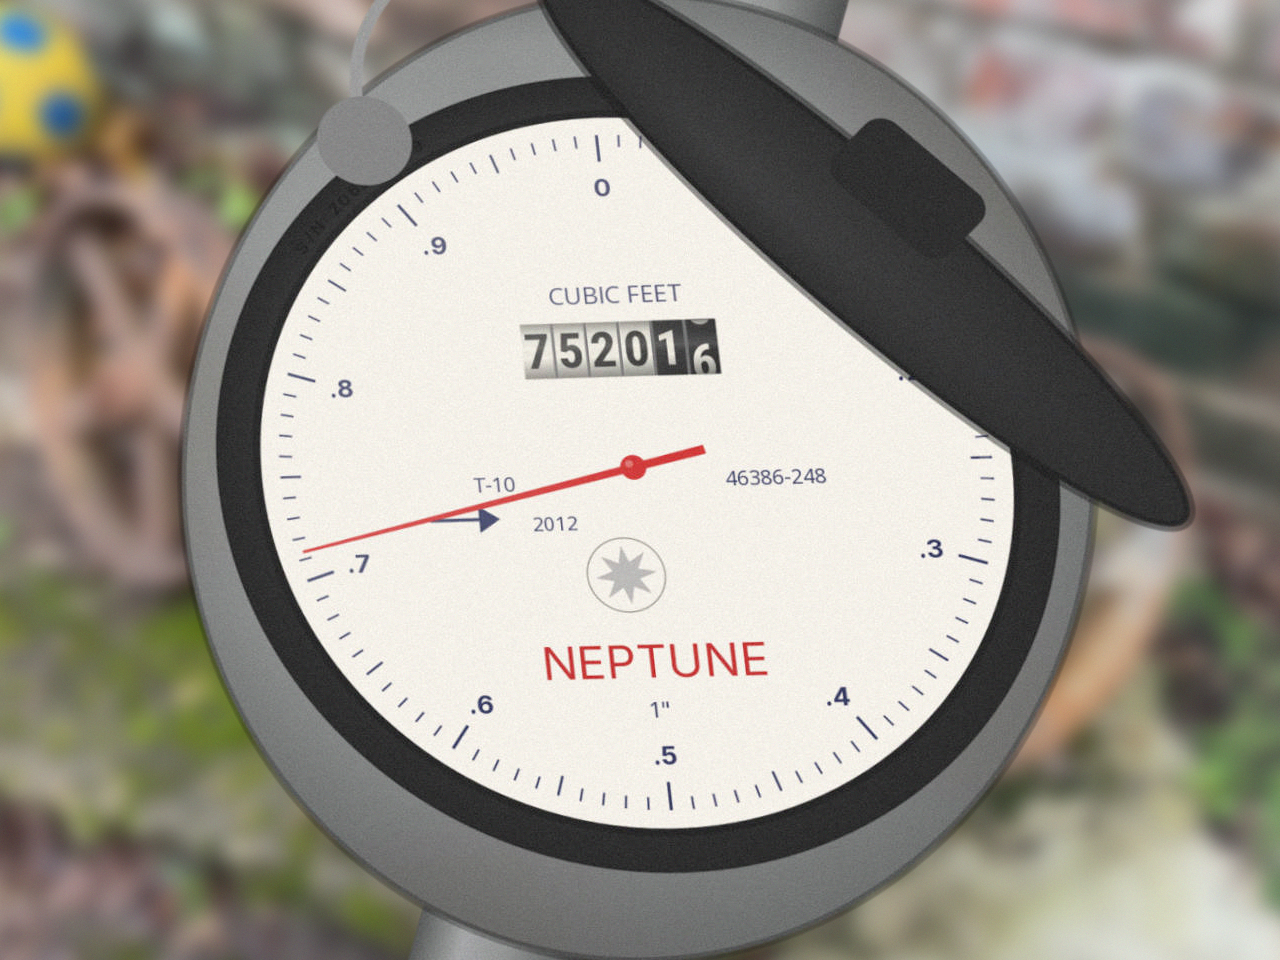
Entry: 752015.71 ft³
